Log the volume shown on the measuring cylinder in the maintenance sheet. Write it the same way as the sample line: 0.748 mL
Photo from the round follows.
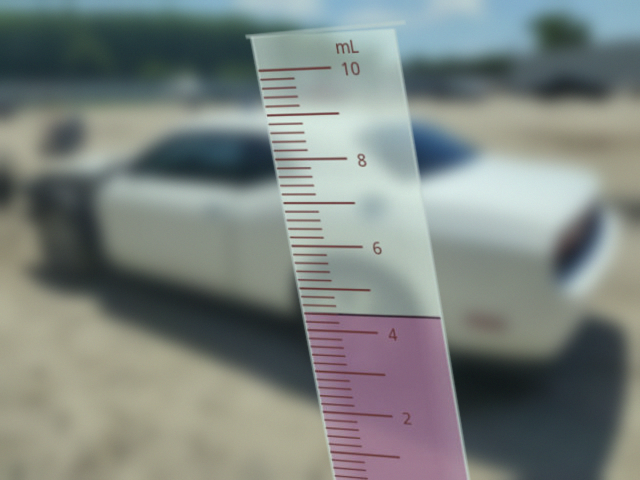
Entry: 4.4 mL
